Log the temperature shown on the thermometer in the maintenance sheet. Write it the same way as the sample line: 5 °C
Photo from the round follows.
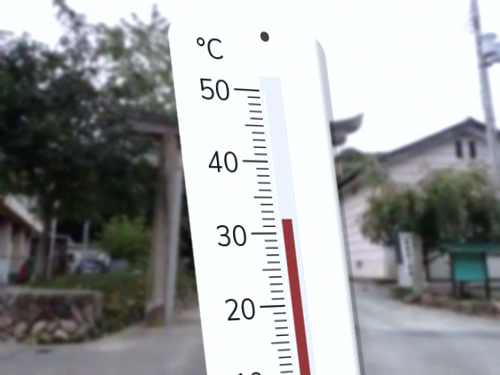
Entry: 32 °C
